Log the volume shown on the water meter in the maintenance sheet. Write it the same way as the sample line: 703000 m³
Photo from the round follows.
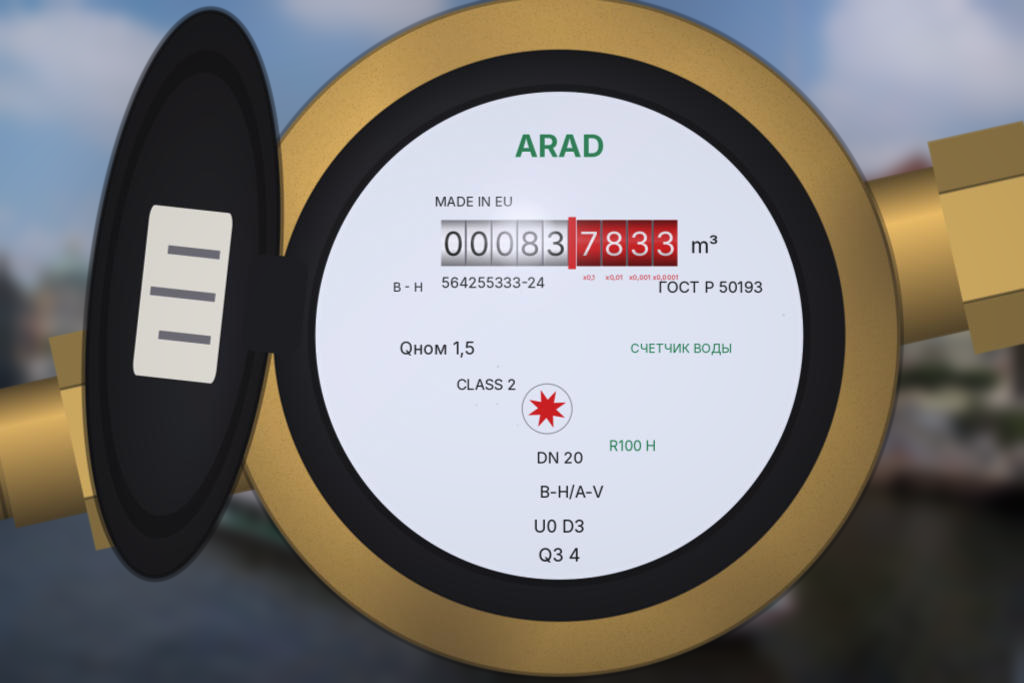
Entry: 83.7833 m³
